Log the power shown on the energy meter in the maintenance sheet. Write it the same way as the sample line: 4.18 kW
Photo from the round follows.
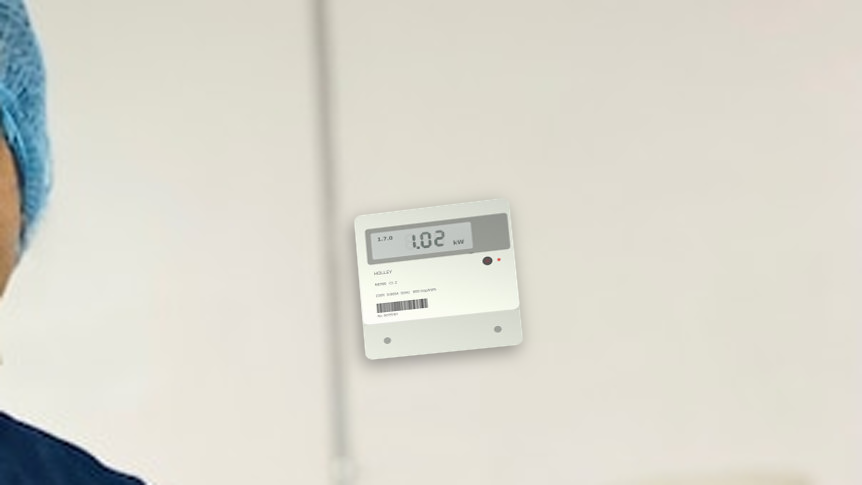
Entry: 1.02 kW
